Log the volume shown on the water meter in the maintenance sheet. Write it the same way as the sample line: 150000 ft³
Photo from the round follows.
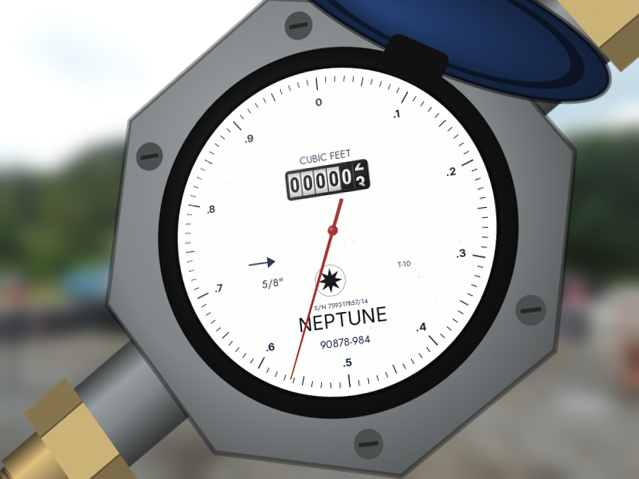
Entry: 2.56 ft³
